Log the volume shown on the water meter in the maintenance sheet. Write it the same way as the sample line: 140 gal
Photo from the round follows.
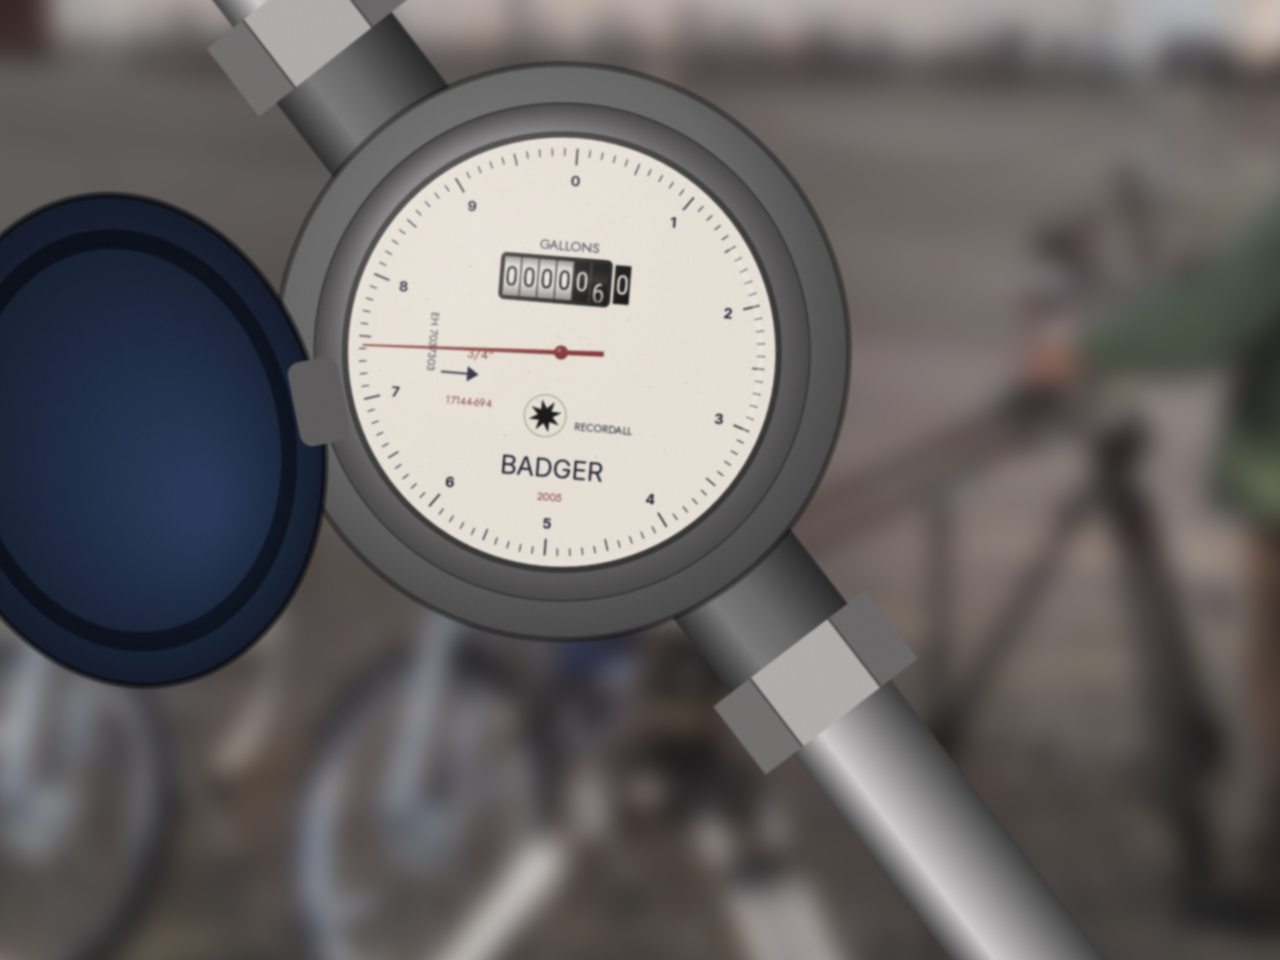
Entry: 57.4 gal
